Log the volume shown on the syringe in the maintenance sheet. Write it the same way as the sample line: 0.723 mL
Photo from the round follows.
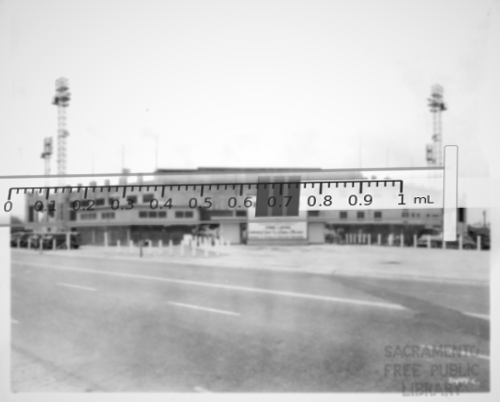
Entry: 0.64 mL
